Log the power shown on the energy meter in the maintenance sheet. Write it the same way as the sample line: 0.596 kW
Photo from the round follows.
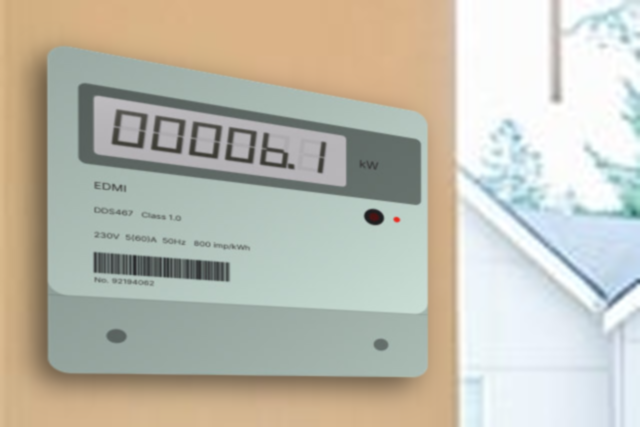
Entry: 6.1 kW
